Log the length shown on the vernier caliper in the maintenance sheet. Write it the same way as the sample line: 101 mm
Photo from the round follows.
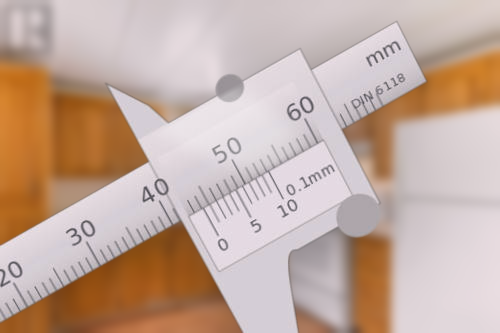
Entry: 44.2 mm
